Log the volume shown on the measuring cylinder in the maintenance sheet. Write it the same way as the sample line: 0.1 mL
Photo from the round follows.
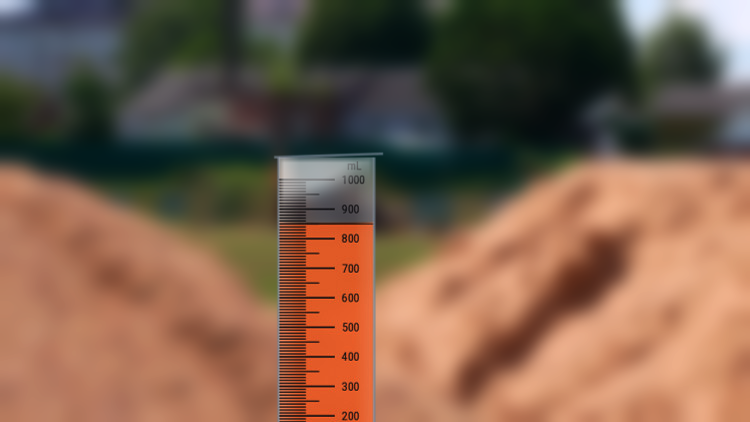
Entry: 850 mL
